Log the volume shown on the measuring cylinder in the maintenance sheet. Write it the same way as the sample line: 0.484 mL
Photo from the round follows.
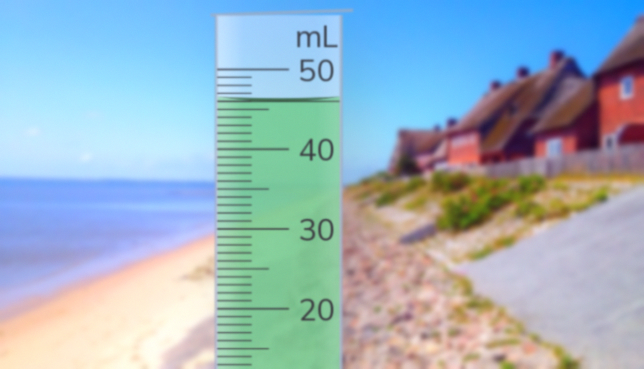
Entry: 46 mL
